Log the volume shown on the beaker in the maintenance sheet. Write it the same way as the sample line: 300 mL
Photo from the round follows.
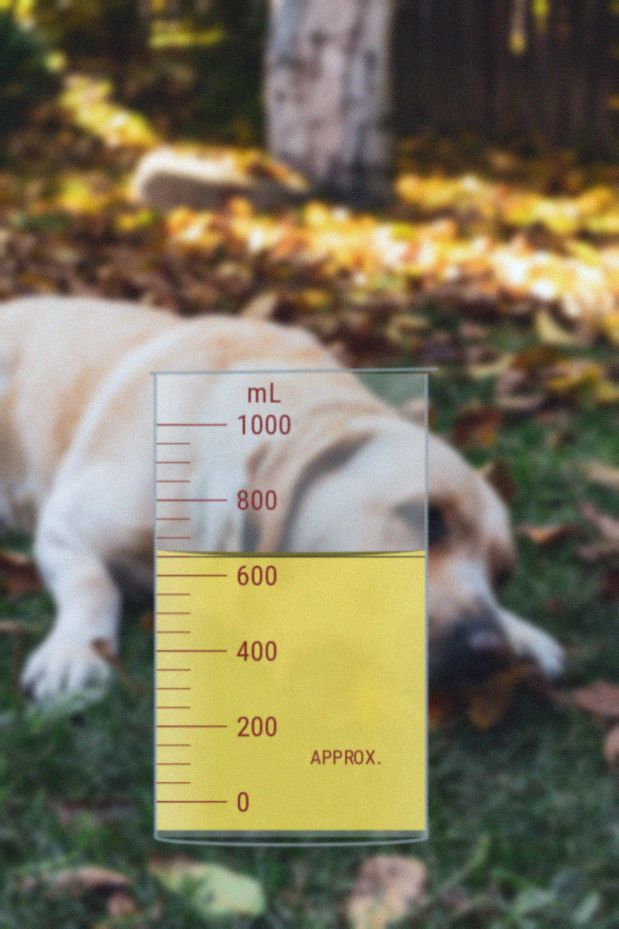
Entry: 650 mL
